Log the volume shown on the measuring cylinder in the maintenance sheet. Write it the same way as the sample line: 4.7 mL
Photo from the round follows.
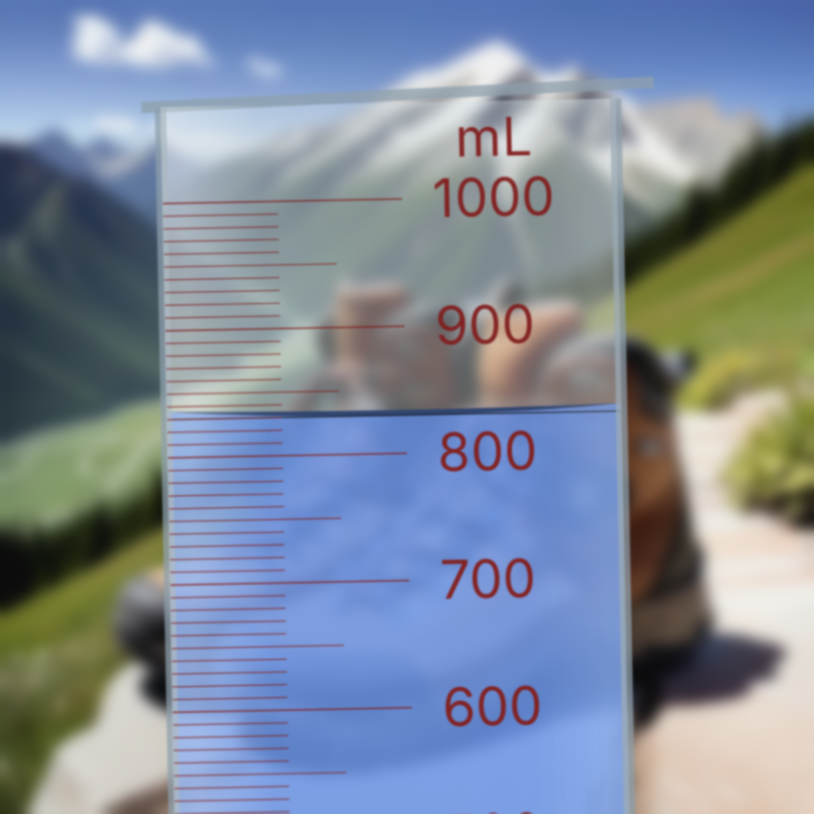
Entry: 830 mL
